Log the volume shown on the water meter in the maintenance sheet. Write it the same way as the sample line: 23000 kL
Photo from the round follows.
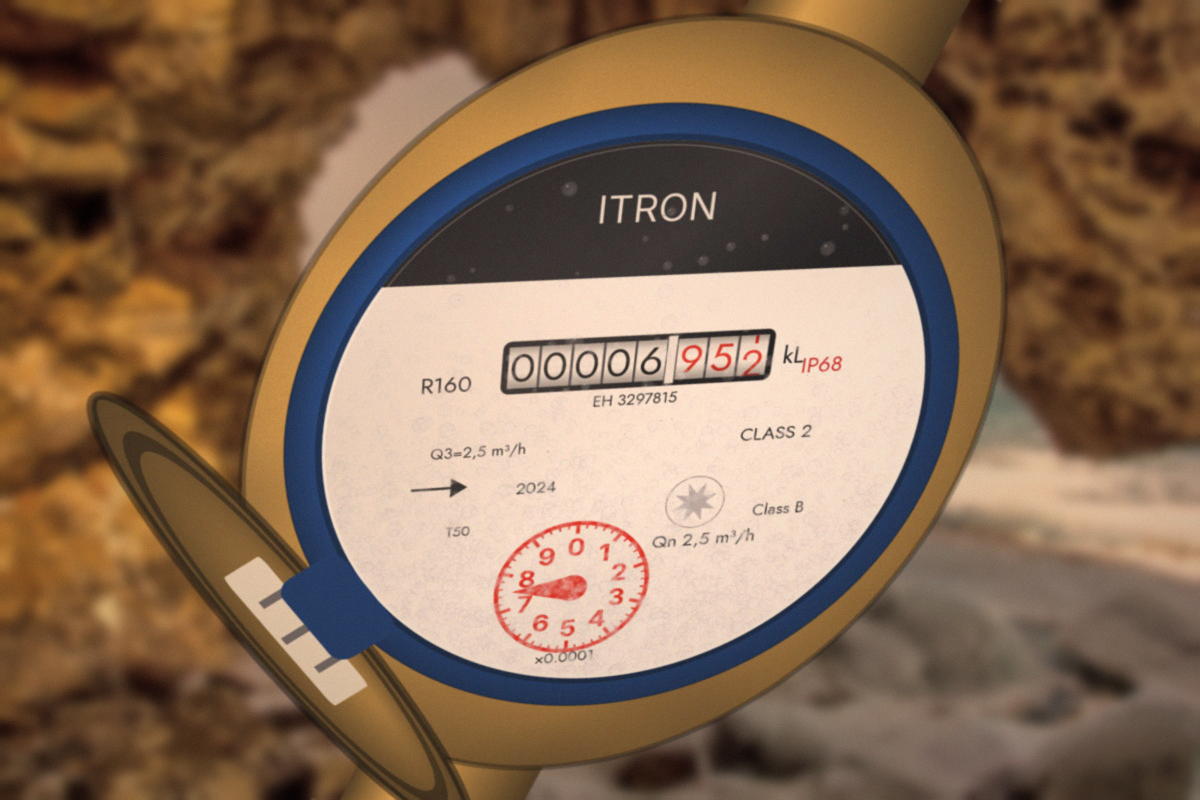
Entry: 6.9517 kL
